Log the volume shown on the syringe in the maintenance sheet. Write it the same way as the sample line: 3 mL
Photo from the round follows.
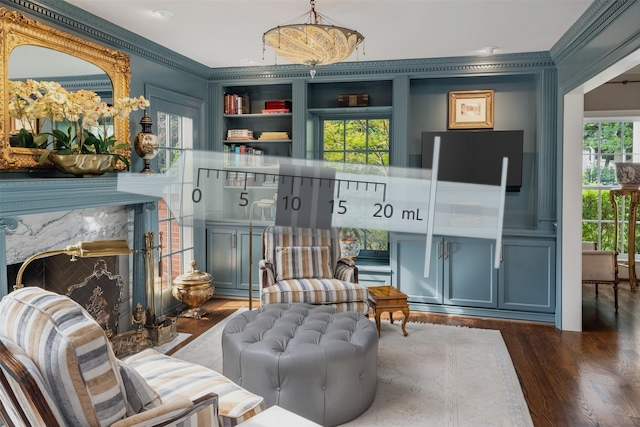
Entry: 8.5 mL
